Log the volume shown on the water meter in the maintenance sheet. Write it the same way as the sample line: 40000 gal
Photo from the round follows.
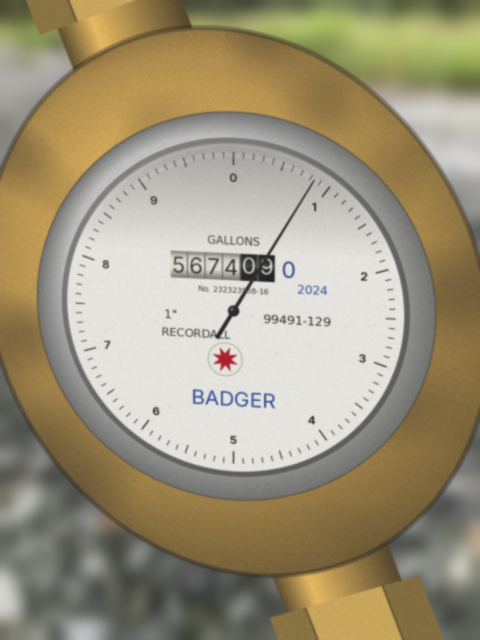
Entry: 5674090.8 gal
